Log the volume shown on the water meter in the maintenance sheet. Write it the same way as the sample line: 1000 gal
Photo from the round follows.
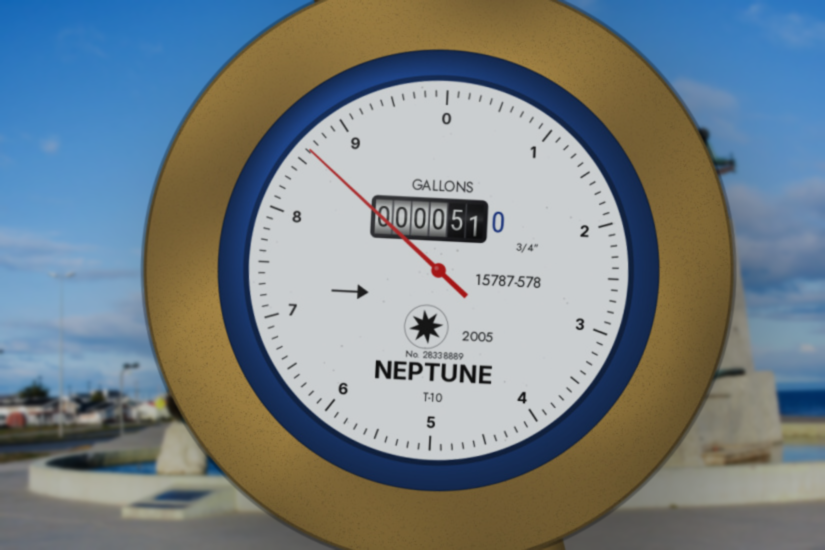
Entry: 508.6 gal
